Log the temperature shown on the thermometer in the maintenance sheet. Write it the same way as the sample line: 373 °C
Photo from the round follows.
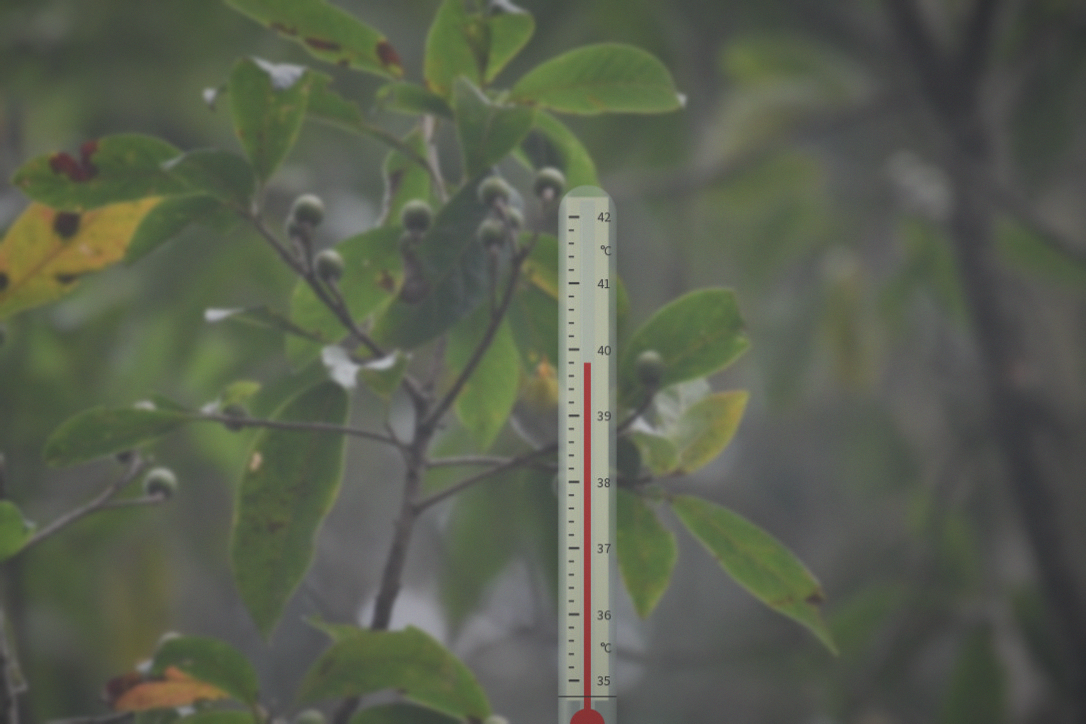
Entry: 39.8 °C
